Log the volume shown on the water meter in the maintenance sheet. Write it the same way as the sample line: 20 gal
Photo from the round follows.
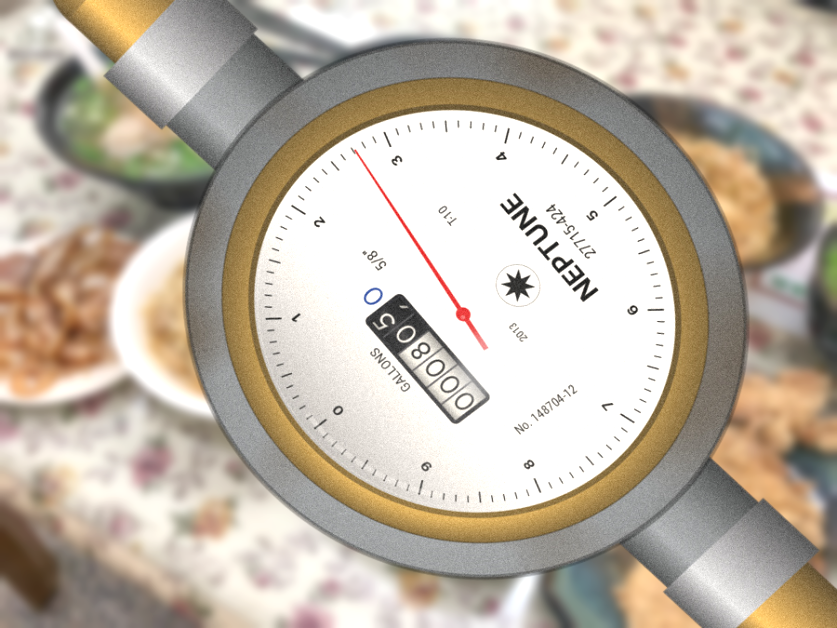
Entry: 8052.7 gal
